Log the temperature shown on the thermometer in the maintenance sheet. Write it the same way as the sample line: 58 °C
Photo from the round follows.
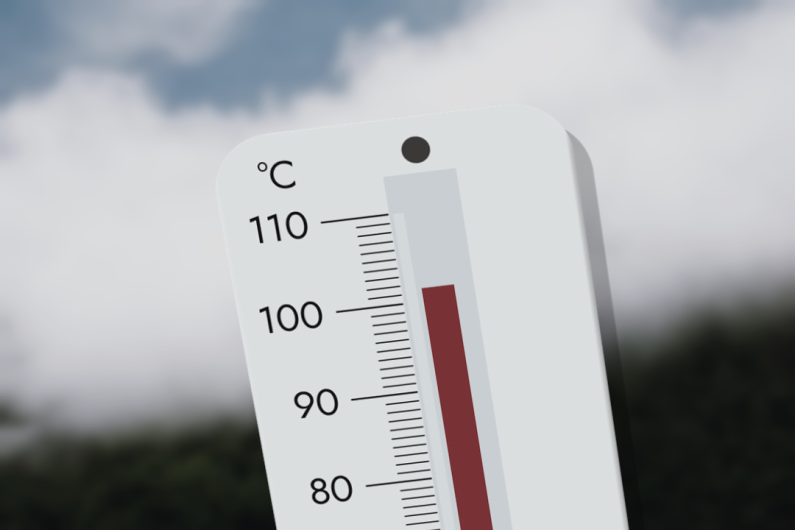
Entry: 101.5 °C
